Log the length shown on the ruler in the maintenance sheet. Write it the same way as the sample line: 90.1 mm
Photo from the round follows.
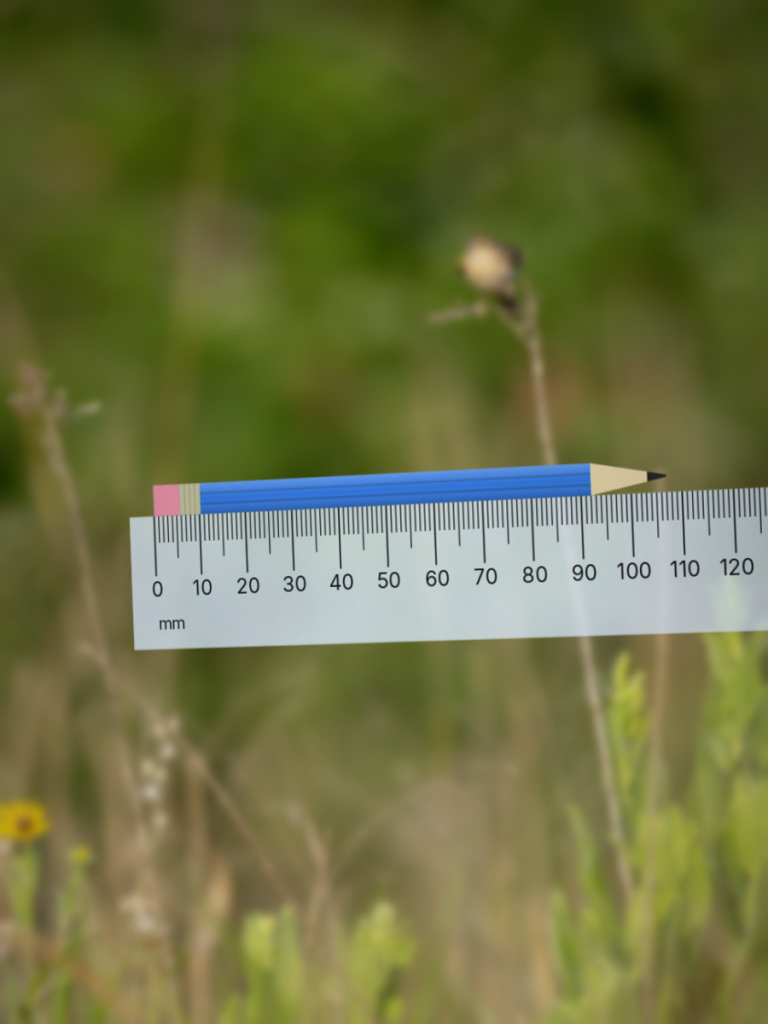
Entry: 107 mm
